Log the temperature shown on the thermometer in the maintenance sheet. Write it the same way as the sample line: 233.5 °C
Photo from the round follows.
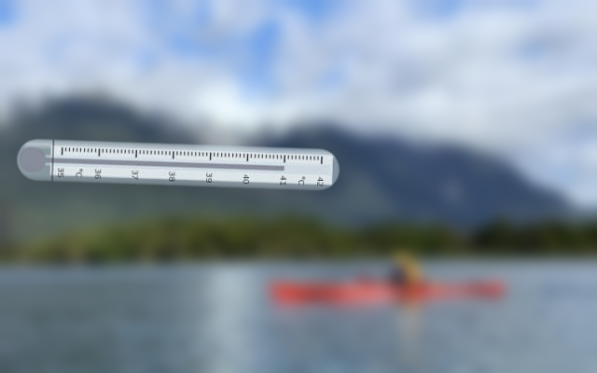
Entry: 41 °C
